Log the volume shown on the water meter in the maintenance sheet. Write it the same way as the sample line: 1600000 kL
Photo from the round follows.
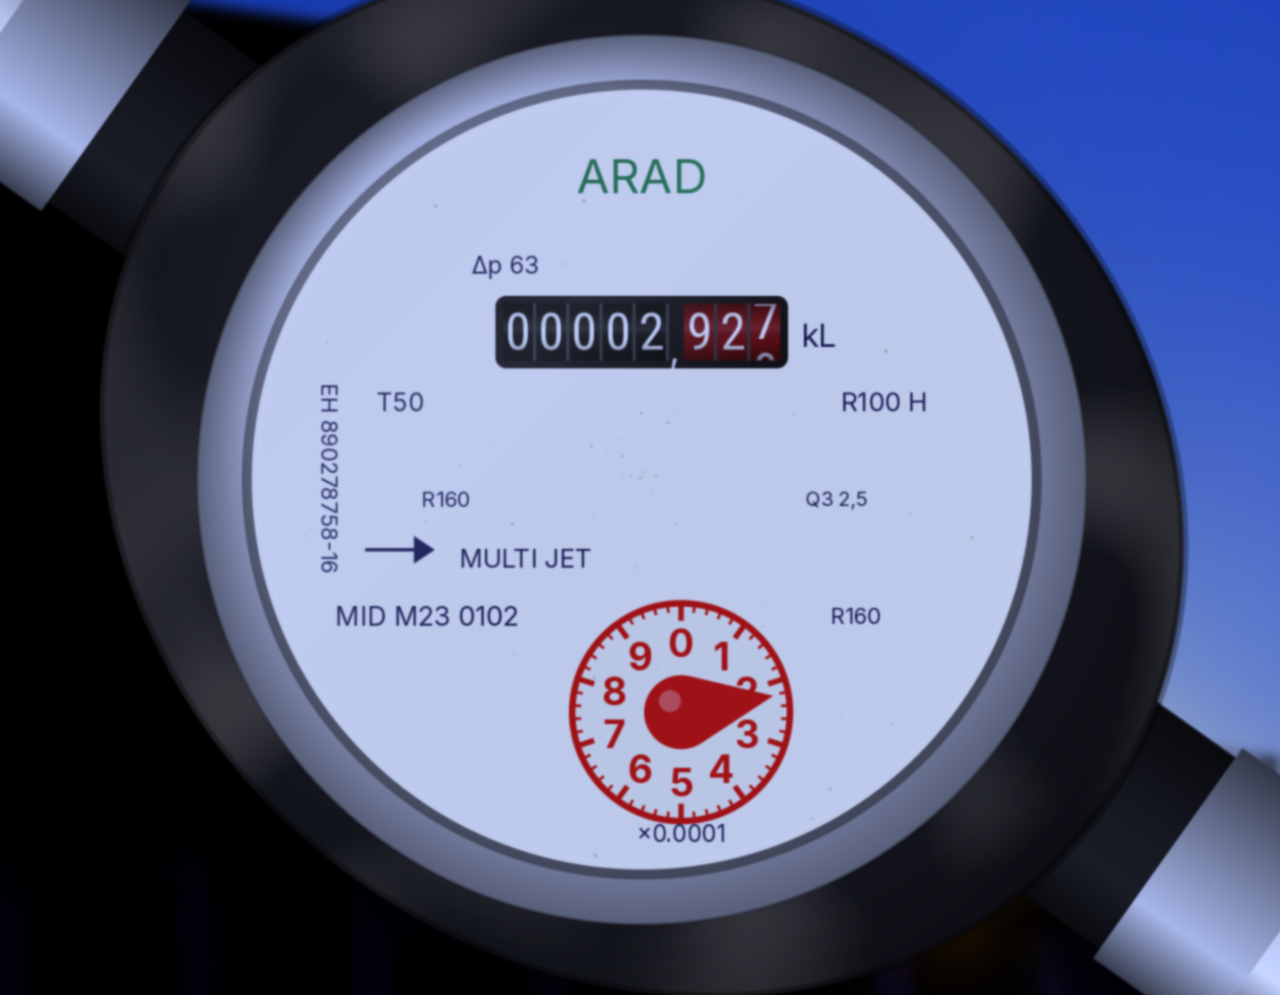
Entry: 2.9272 kL
